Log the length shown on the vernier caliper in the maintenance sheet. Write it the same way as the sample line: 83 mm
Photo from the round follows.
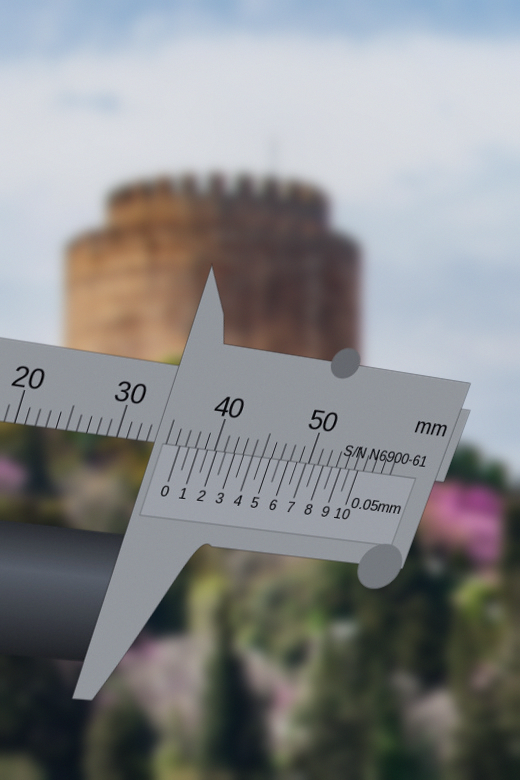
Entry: 36.4 mm
